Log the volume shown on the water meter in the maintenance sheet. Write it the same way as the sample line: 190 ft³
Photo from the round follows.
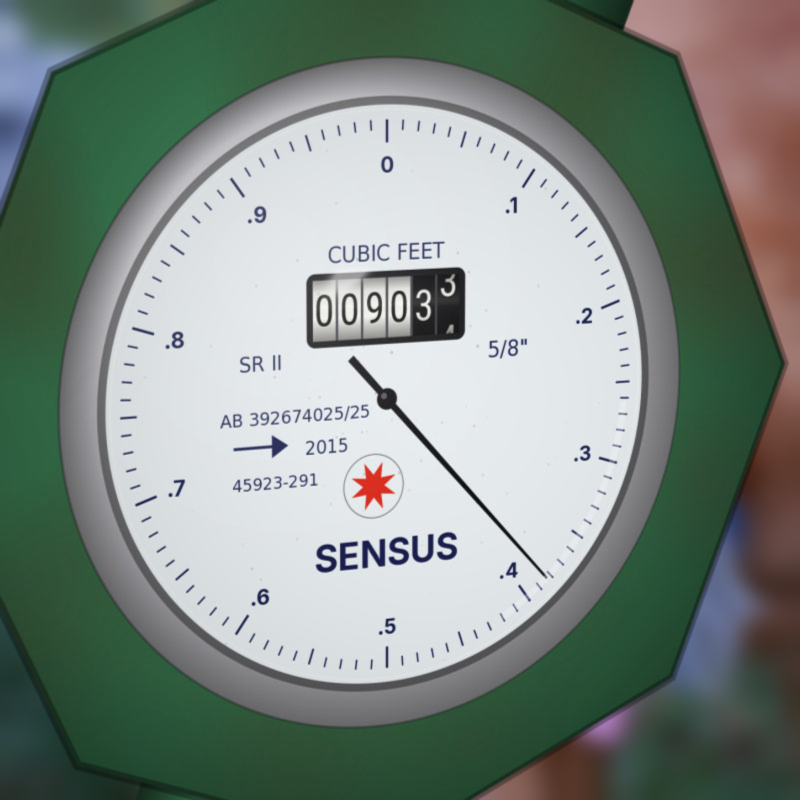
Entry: 9033.38 ft³
